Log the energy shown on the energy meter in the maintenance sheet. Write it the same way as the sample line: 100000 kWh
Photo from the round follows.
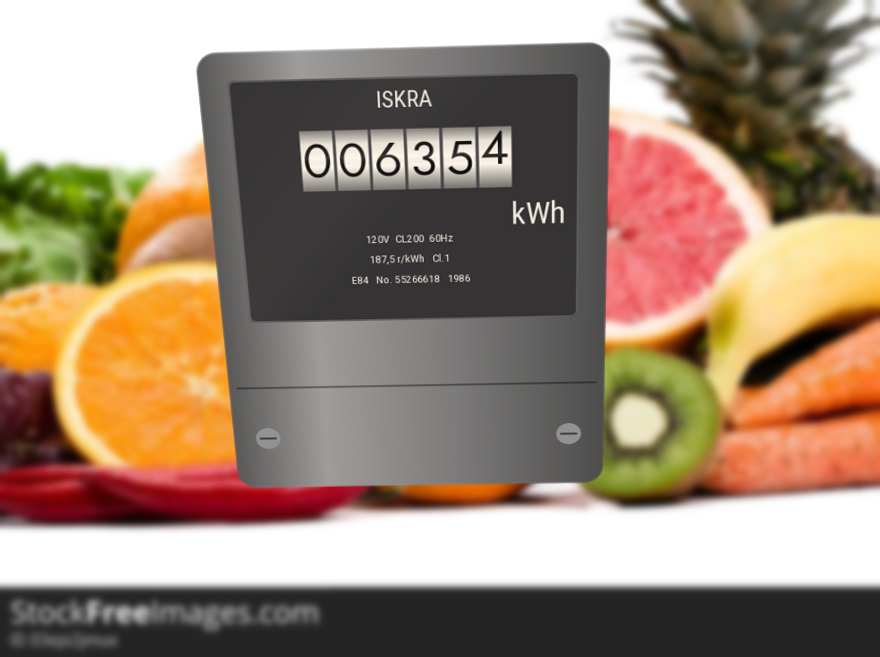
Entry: 6354 kWh
